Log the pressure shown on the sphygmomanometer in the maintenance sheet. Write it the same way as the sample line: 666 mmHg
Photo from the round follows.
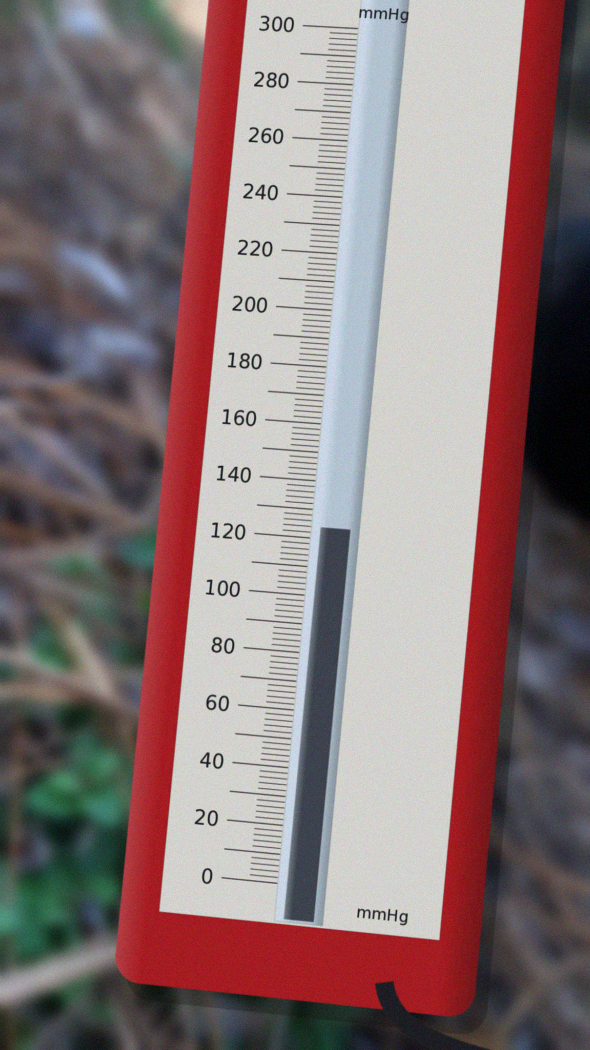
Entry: 124 mmHg
